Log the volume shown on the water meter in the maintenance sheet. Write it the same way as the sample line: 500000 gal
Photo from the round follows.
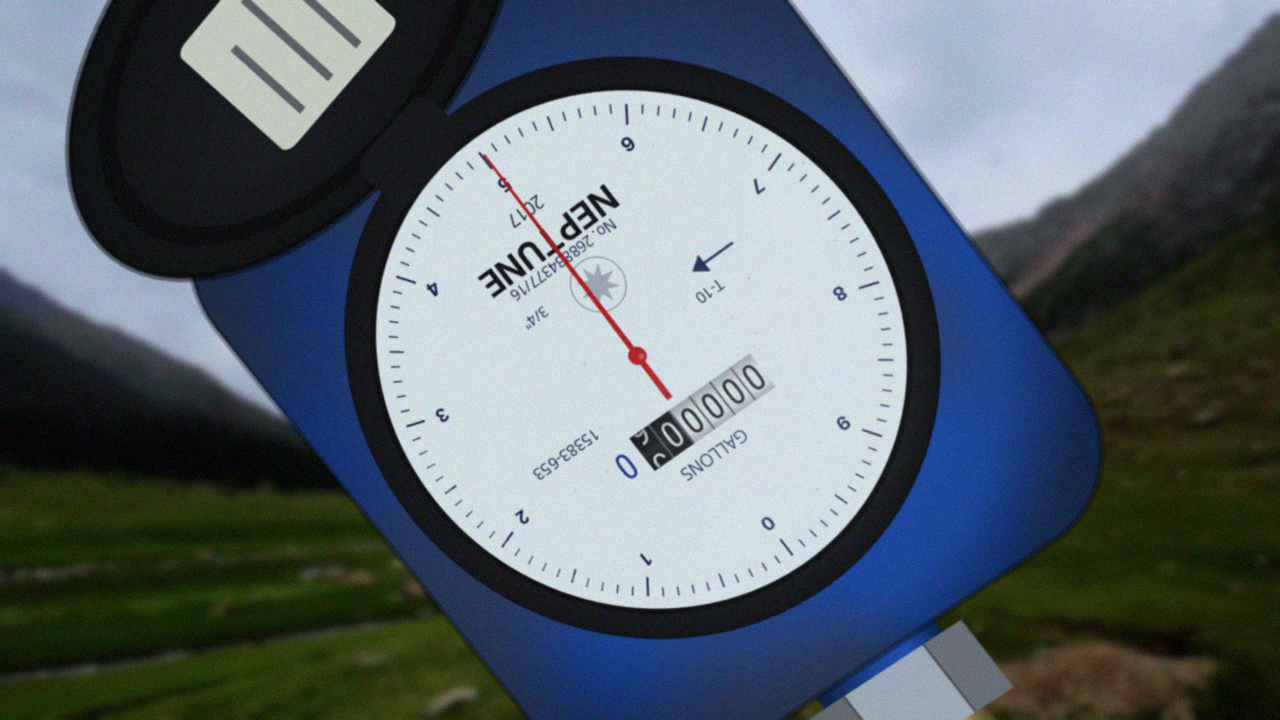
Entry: 55.0 gal
